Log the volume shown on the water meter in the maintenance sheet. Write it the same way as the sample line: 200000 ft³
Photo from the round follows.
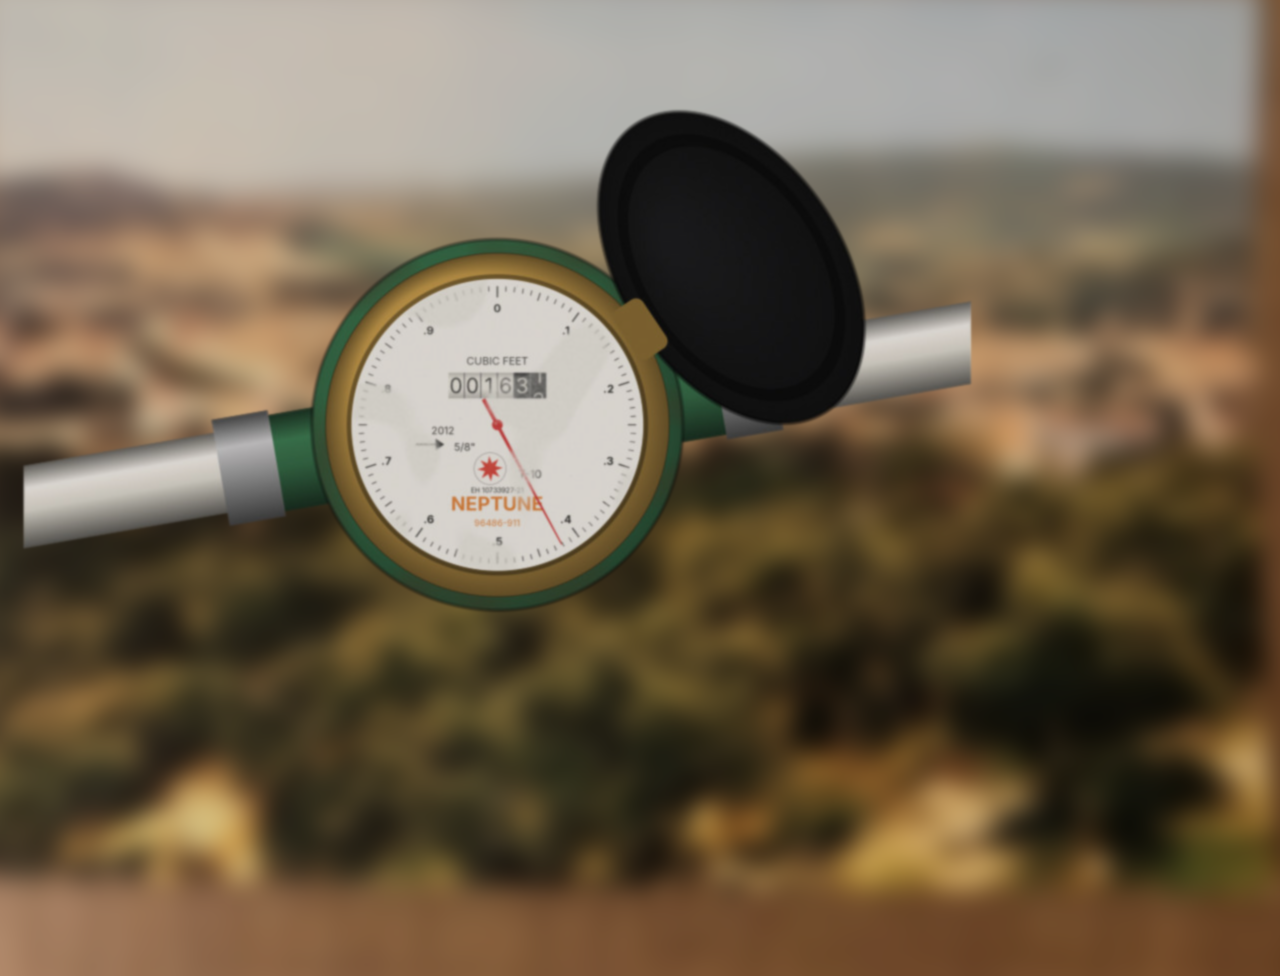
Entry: 1631.42 ft³
